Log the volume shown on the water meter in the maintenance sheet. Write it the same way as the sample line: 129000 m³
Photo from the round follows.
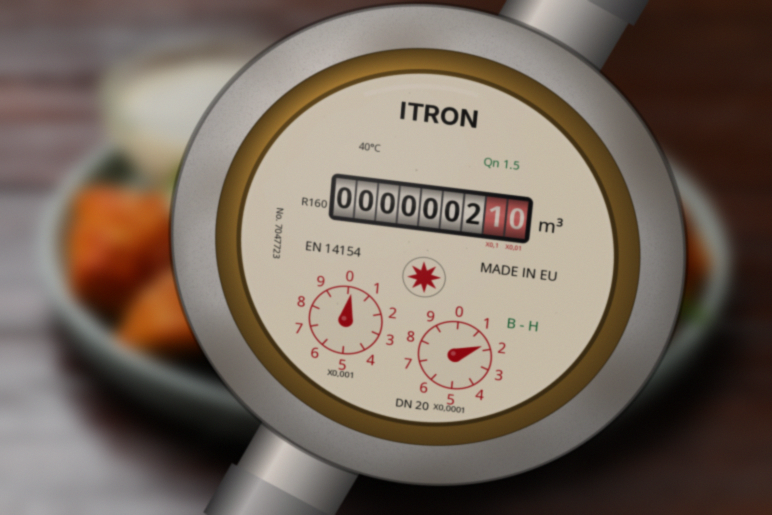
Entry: 2.1001 m³
